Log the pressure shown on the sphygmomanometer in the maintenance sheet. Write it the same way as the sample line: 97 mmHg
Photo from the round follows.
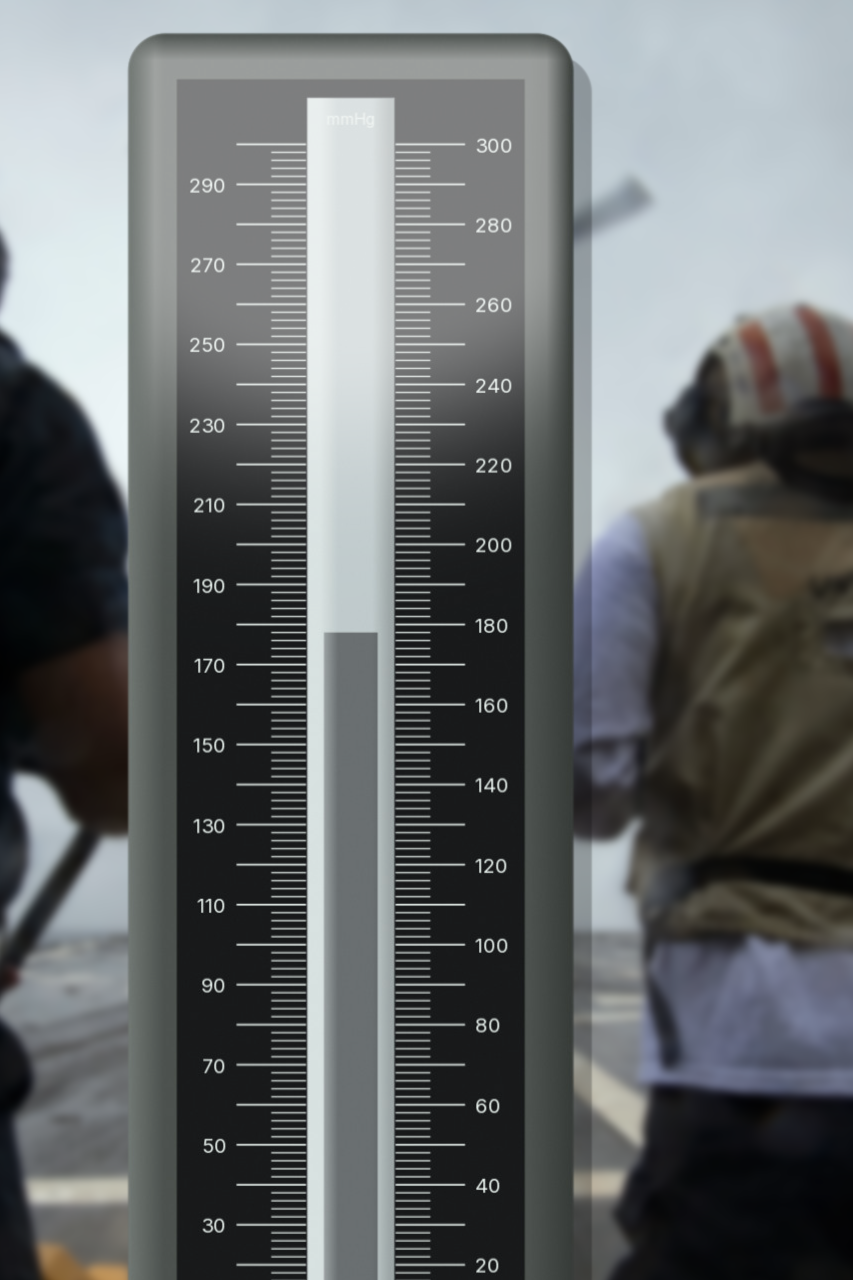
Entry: 178 mmHg
